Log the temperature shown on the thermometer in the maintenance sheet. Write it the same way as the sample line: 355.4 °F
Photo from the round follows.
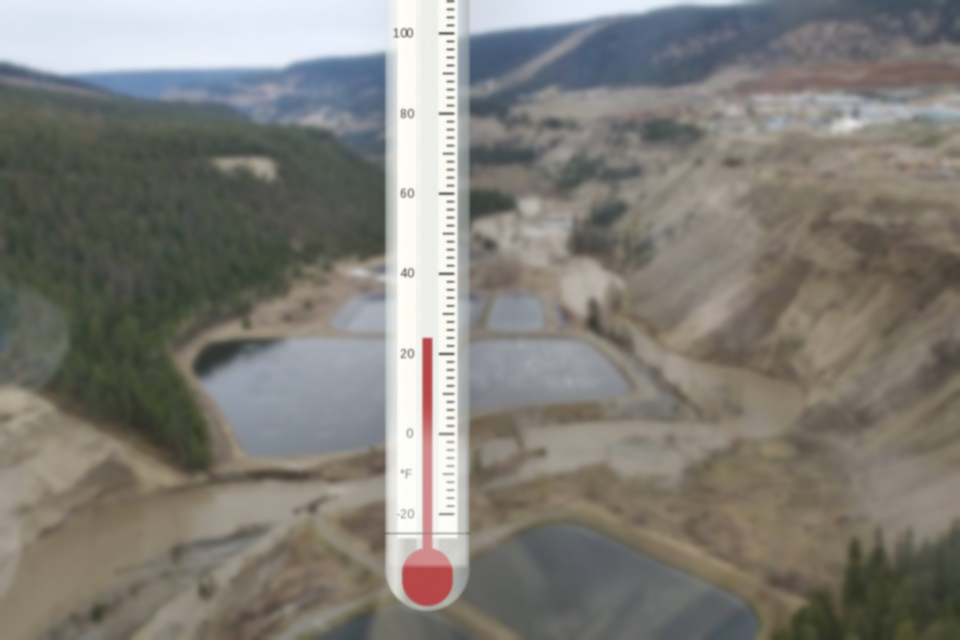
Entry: 24 °F
